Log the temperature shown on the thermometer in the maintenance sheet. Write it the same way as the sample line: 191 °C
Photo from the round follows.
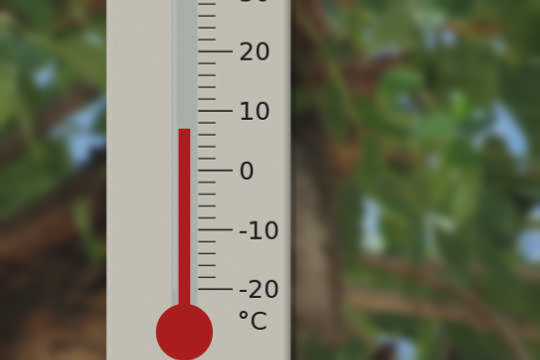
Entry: 7 °C
